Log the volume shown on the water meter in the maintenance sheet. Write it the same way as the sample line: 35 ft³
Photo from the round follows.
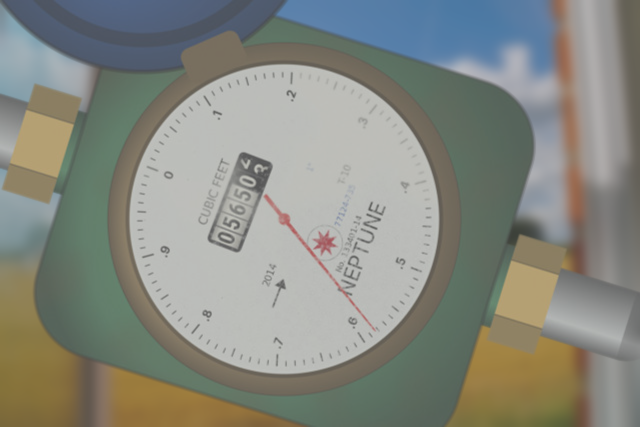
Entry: 56502.58 ft³
